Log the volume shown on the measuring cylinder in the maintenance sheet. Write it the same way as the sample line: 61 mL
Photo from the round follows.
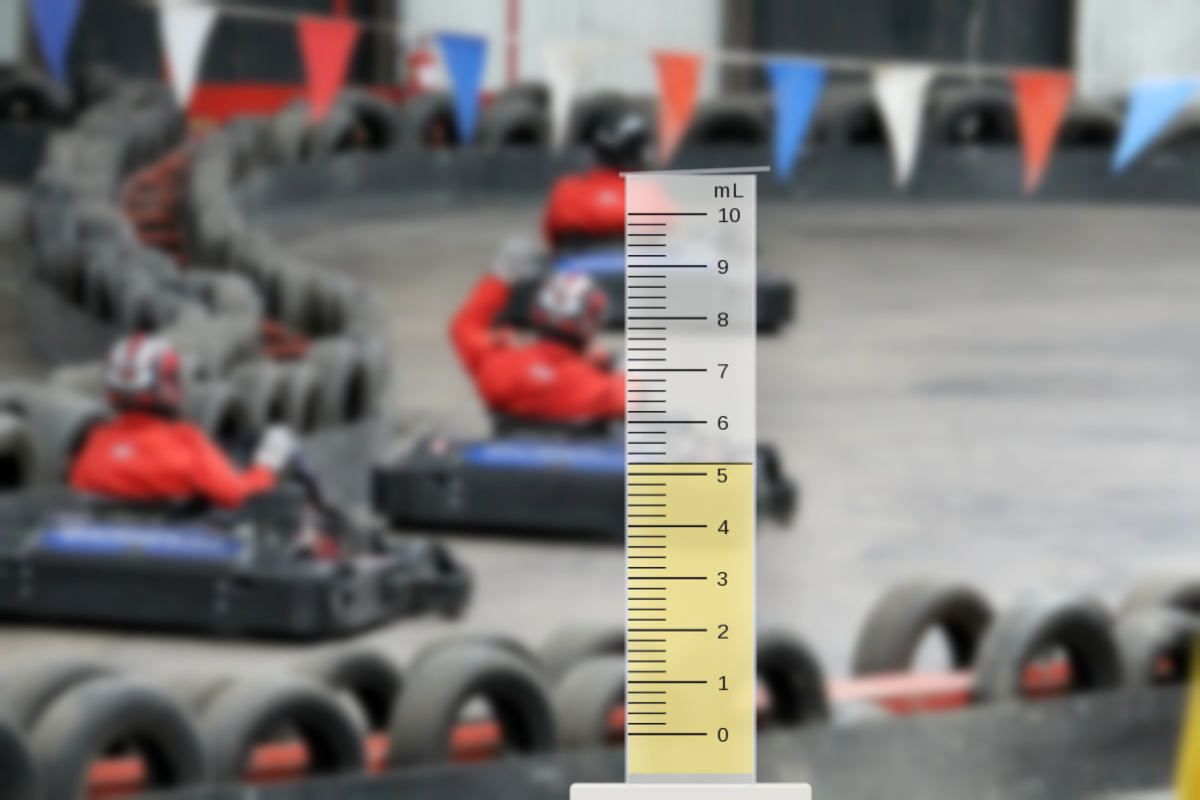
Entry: 5.2 mL
